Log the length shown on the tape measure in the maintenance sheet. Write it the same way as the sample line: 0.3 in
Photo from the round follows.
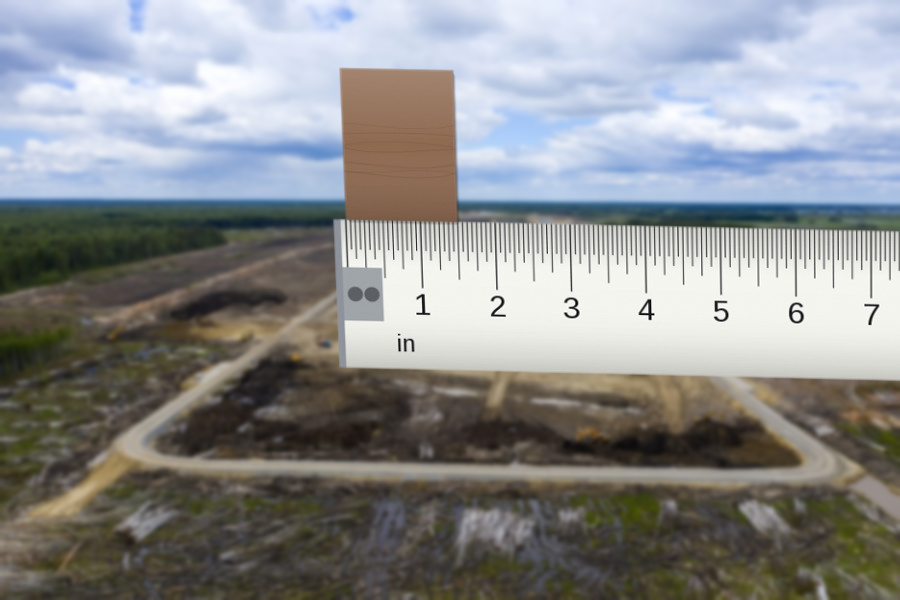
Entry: 1.5 in
